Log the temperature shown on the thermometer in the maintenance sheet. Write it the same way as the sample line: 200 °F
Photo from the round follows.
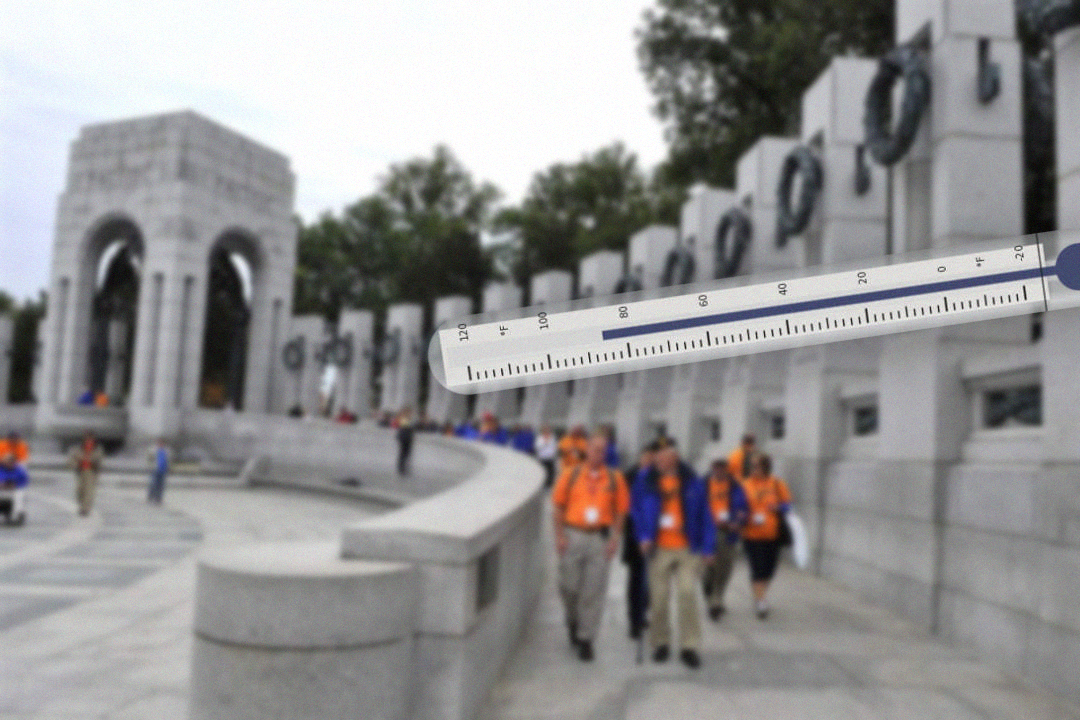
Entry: 86 °F
